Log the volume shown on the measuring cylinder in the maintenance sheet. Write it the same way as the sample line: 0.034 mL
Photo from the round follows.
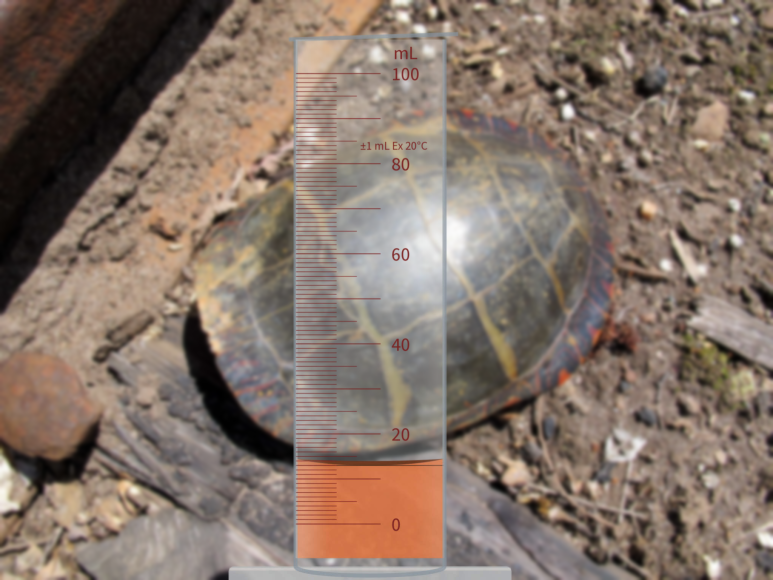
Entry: 13 mL
